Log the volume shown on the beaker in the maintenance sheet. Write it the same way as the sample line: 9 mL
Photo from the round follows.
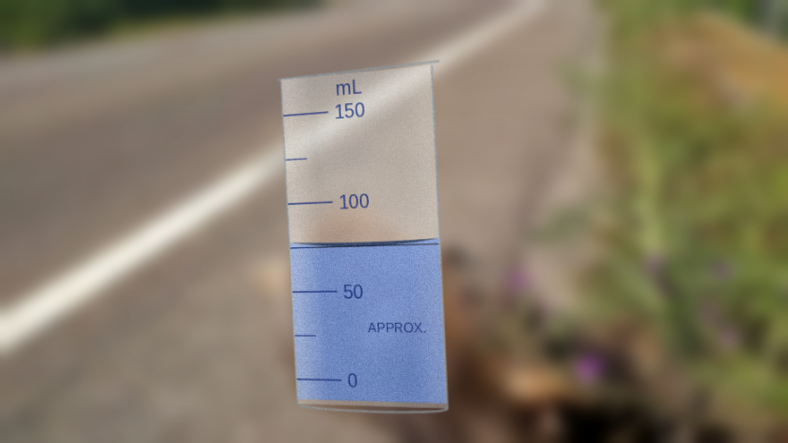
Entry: 75 mL
